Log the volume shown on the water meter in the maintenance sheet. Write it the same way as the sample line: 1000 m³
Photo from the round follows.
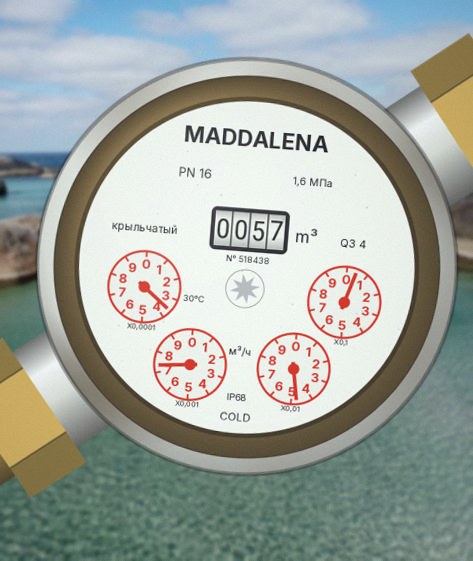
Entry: 57.0473 m³
